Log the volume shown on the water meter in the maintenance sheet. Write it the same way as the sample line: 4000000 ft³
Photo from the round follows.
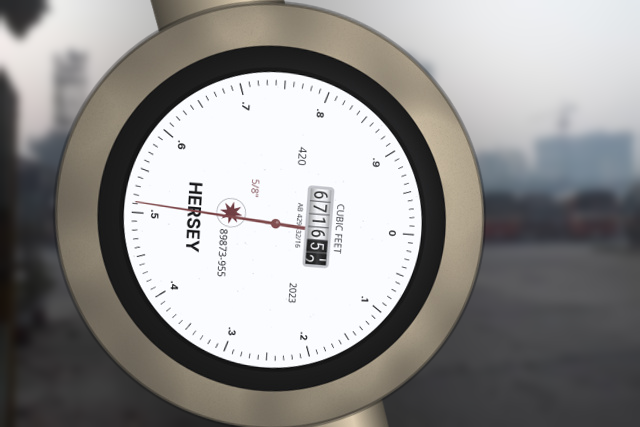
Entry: 671651.51 ft³
